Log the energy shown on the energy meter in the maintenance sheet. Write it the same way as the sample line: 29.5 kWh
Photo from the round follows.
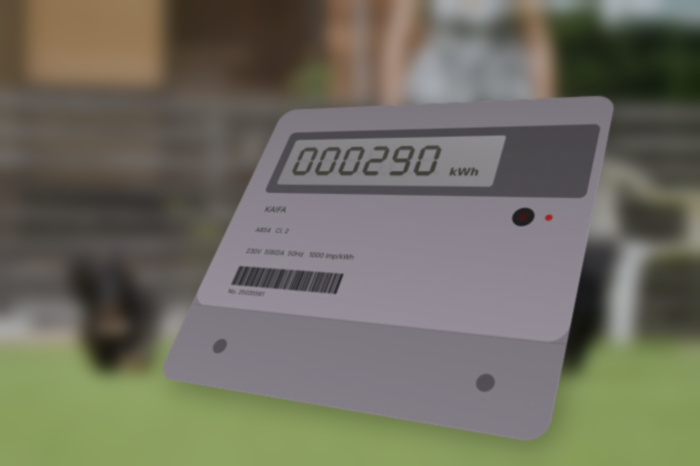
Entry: 290 kWh
